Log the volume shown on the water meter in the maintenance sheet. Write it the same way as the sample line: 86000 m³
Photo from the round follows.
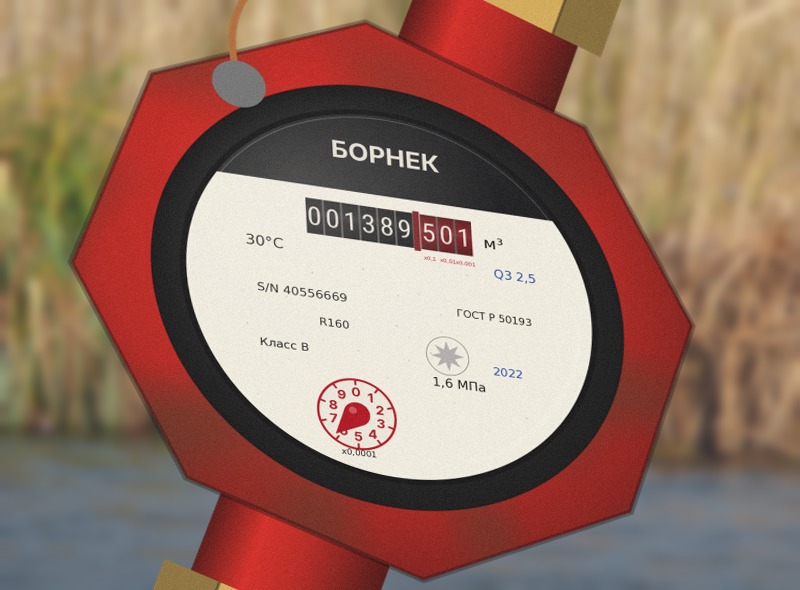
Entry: 1389.5016 m³
